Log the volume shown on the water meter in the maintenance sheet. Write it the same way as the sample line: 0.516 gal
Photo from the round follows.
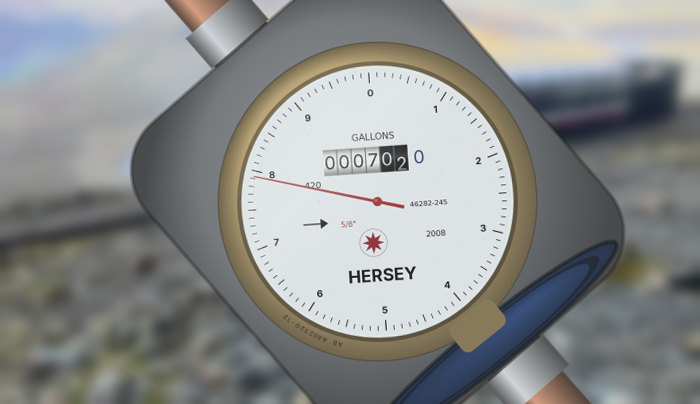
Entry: 7017.9 gal
